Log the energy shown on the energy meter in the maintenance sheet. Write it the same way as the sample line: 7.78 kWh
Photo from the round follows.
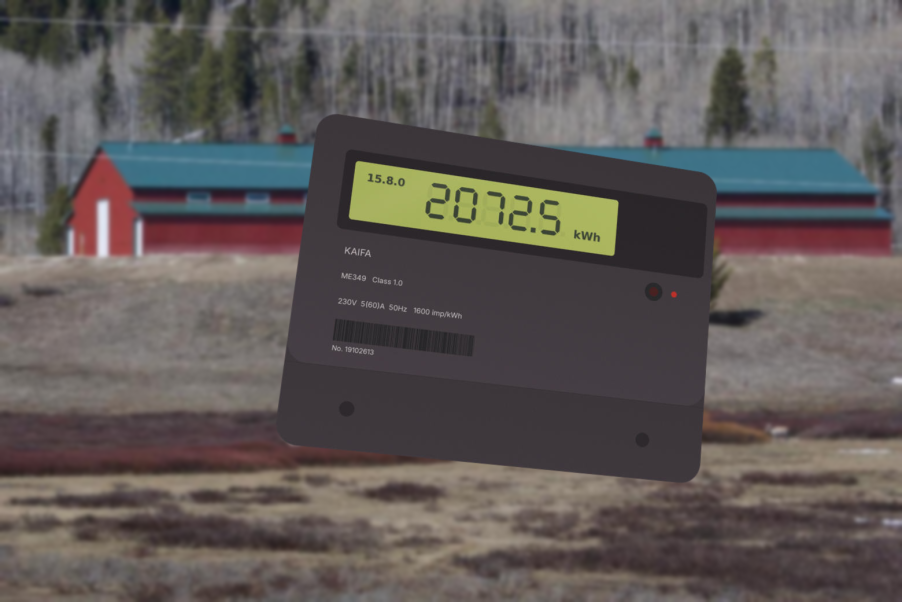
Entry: 2072.5 kWh
